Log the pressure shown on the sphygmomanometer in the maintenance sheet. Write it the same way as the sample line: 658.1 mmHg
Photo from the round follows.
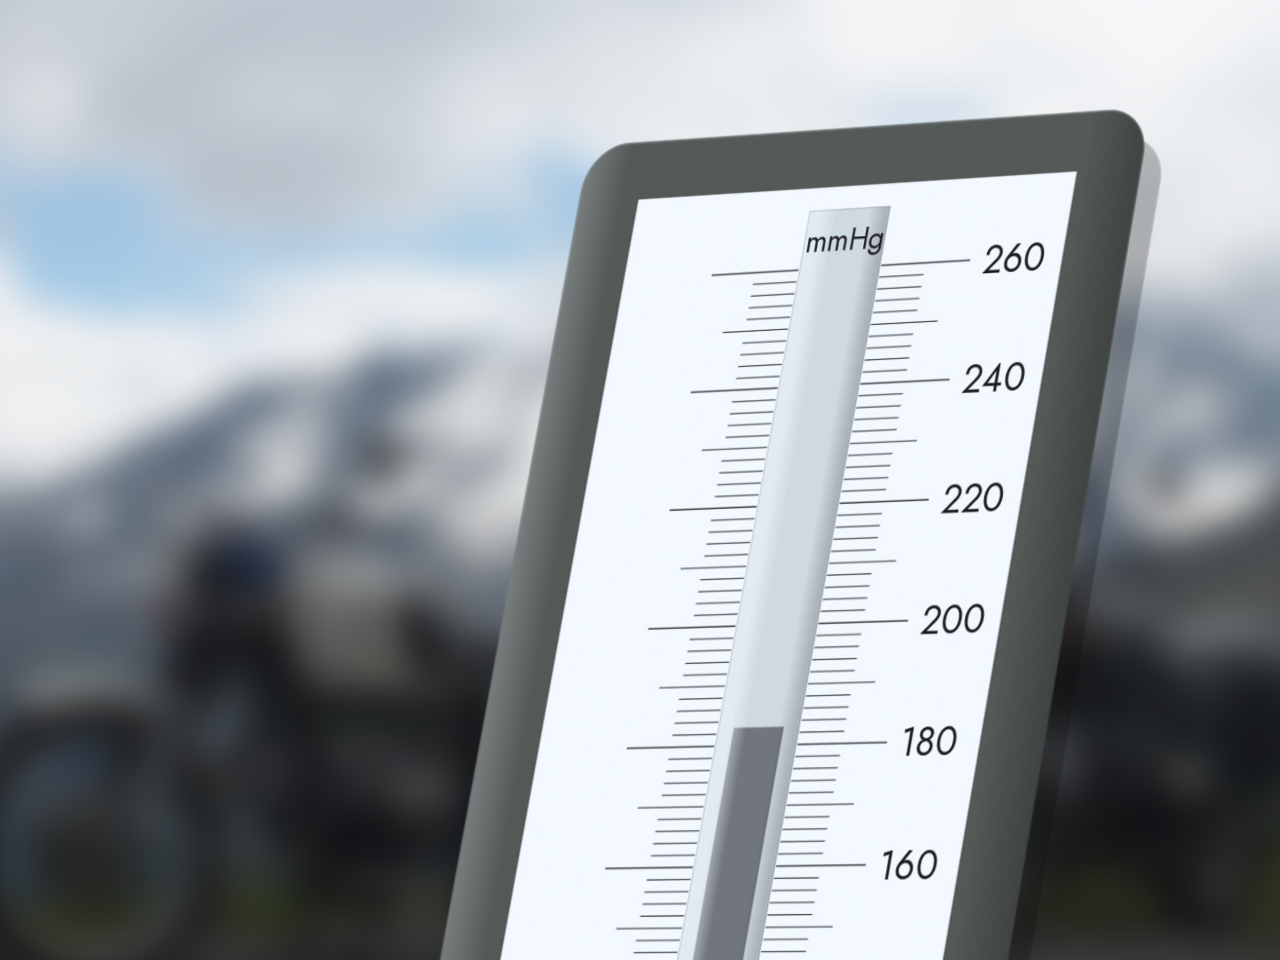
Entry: 183 mmHg
